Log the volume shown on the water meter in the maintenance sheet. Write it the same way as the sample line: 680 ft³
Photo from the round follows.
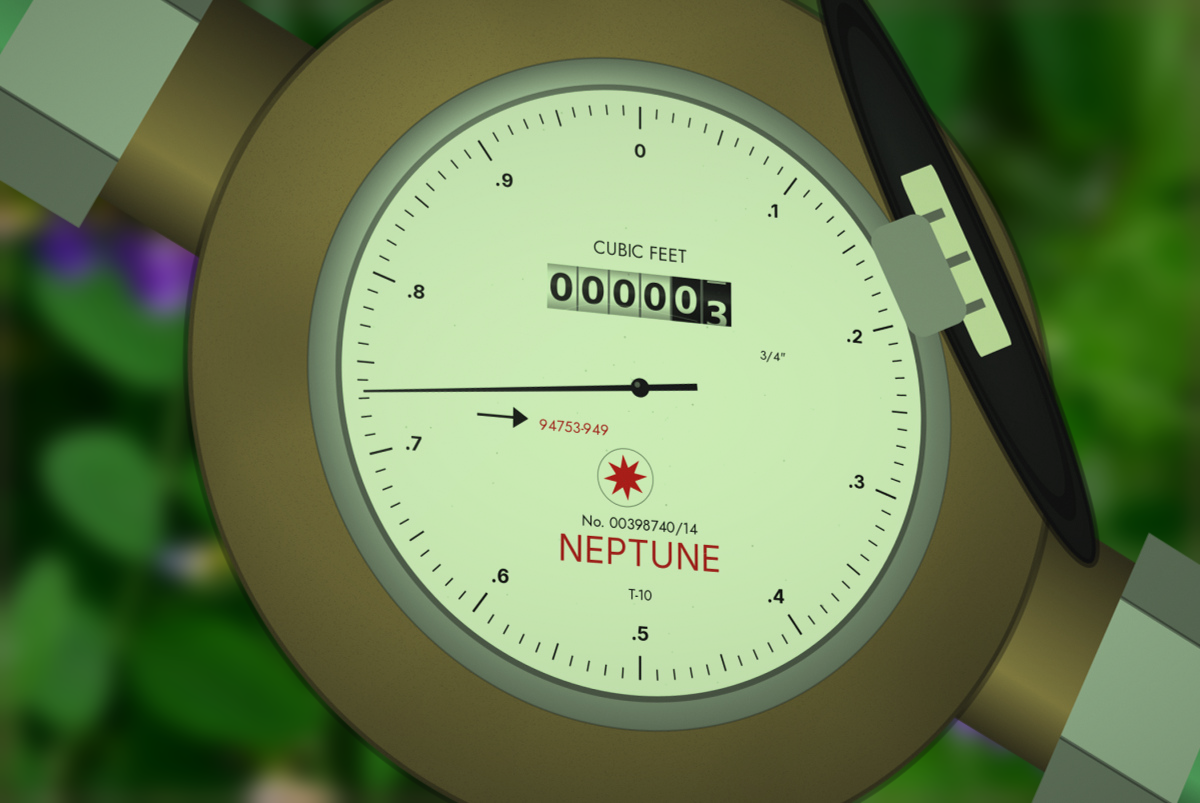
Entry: 2.73 ft³
